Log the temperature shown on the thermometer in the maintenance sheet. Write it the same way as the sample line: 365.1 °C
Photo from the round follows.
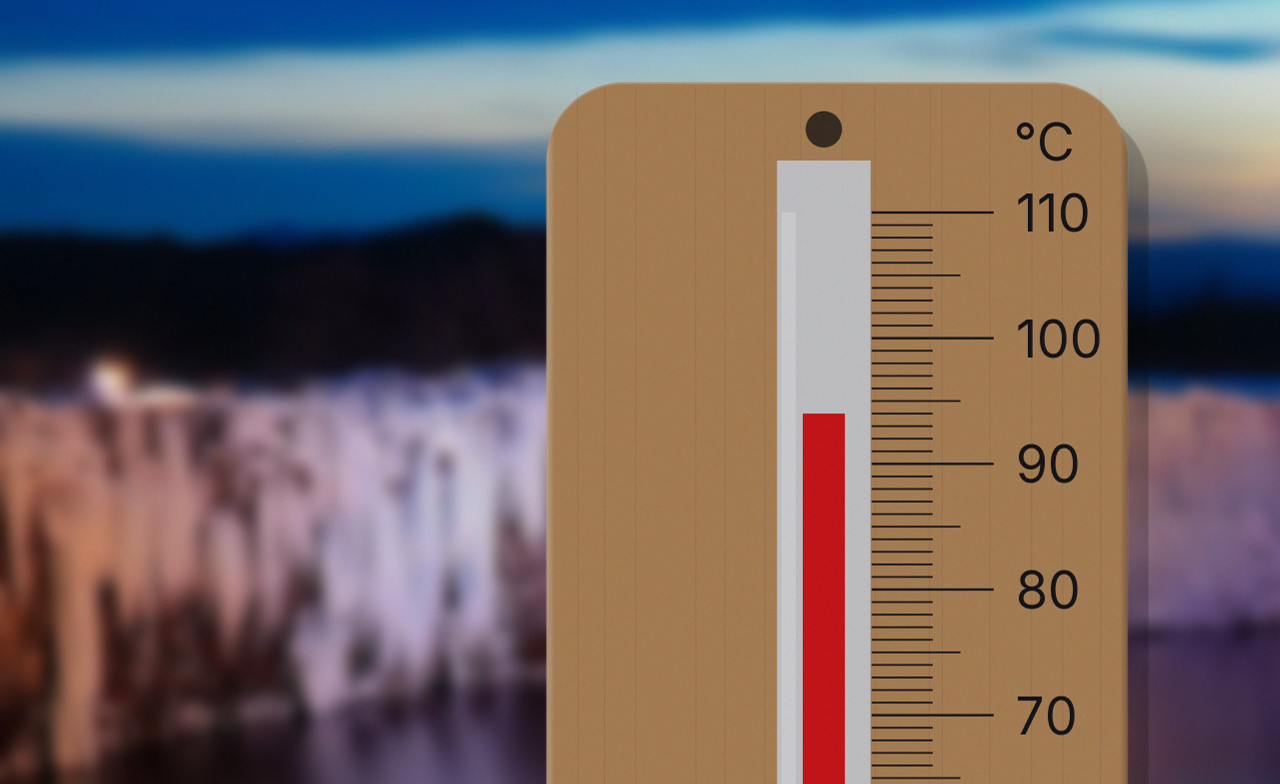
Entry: 94 °C
